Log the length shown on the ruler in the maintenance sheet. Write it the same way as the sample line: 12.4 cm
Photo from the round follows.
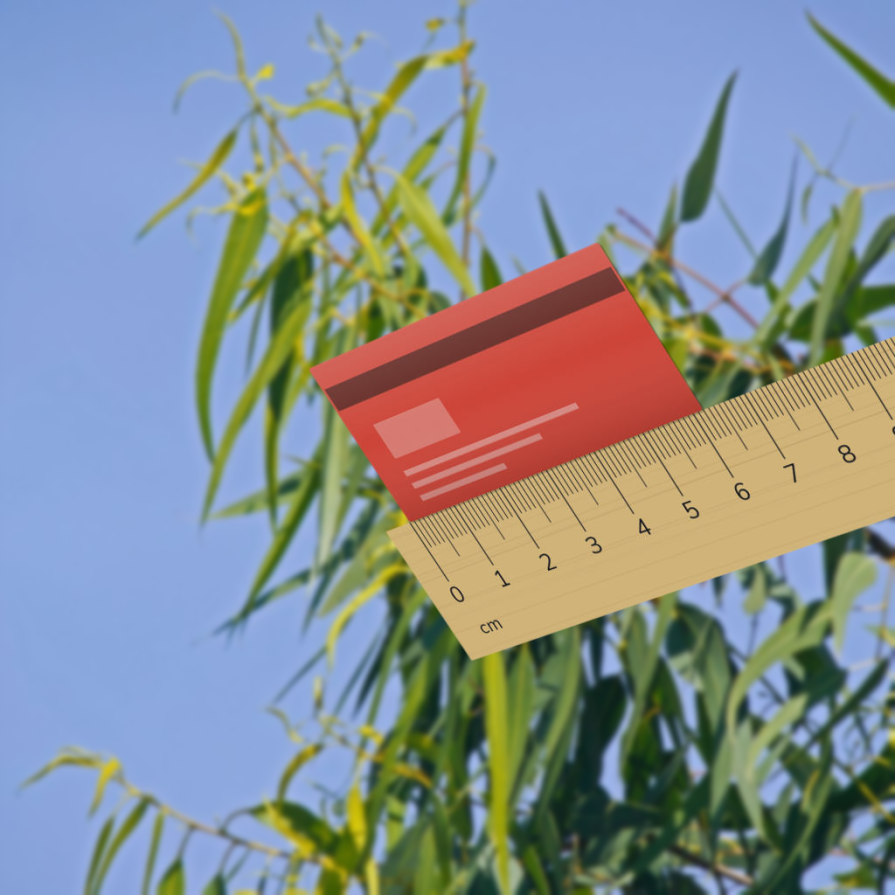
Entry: 6.2 cm
